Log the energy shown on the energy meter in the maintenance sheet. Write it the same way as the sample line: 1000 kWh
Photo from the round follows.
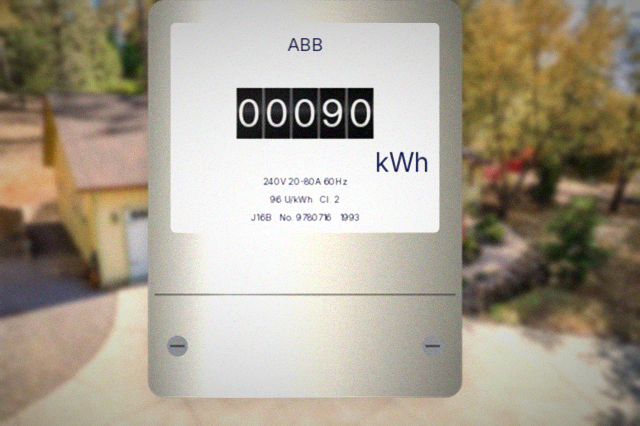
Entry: 90 kWh
